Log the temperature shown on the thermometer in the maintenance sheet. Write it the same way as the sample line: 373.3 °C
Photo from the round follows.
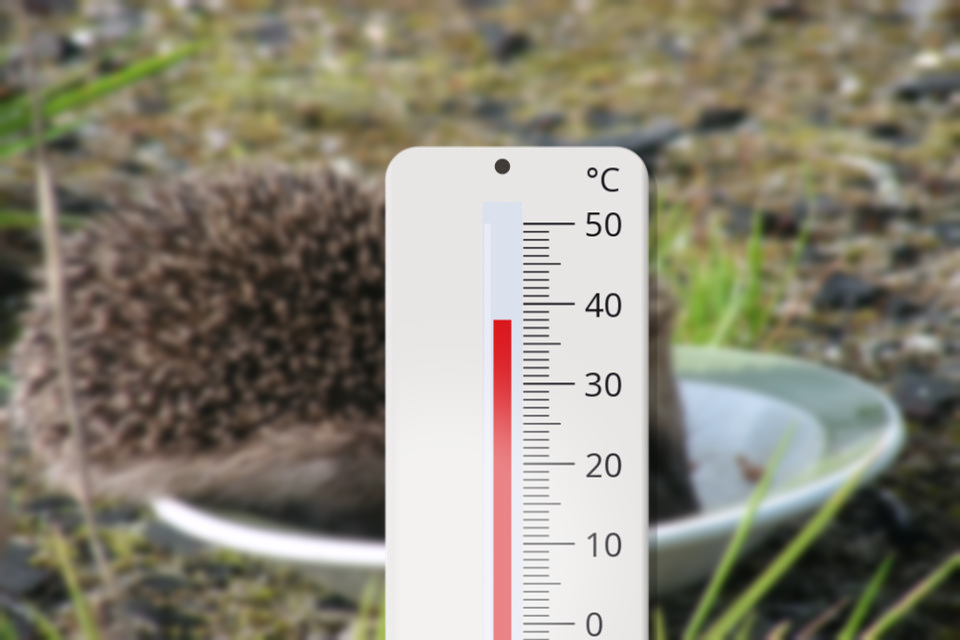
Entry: 38 °C
